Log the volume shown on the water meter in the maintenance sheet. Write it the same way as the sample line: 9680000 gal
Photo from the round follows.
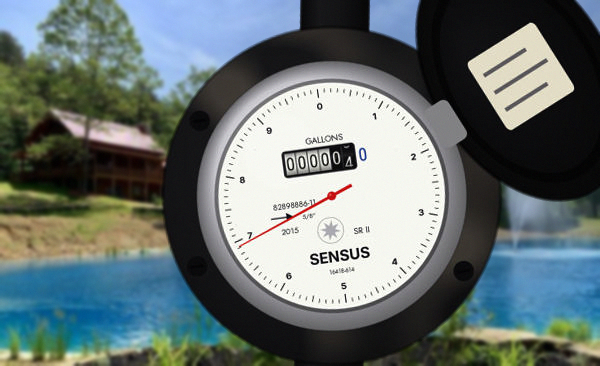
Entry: 36.9 gal
